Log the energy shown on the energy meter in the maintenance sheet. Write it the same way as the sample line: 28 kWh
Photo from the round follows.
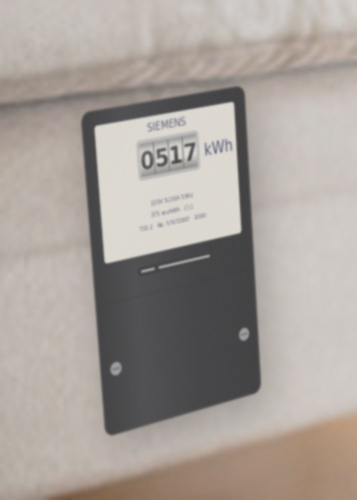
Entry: 517 kWh
